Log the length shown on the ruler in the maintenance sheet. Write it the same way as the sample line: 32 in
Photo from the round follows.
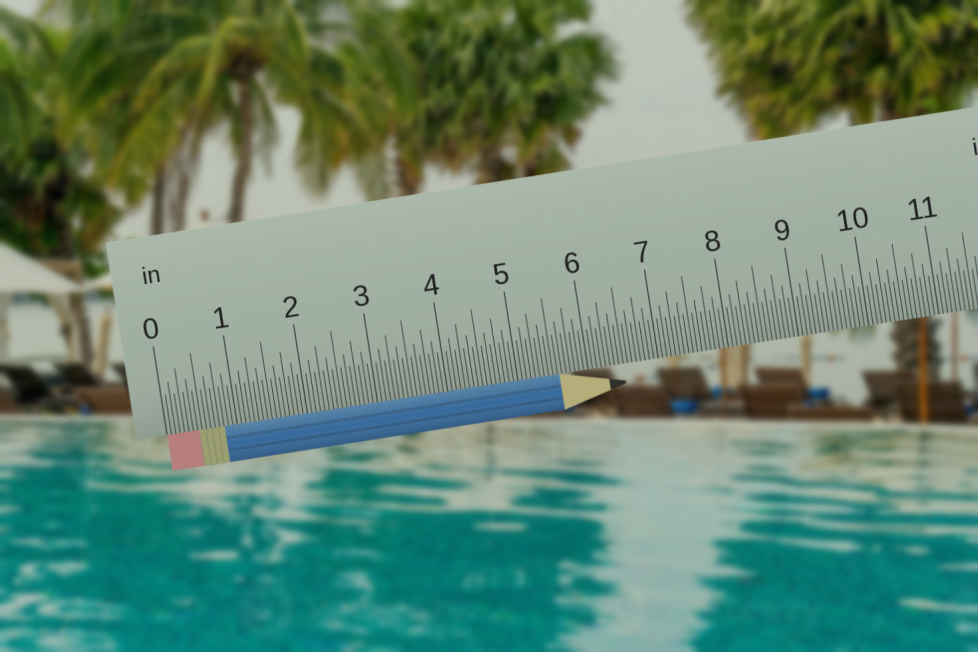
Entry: 6.5 in
